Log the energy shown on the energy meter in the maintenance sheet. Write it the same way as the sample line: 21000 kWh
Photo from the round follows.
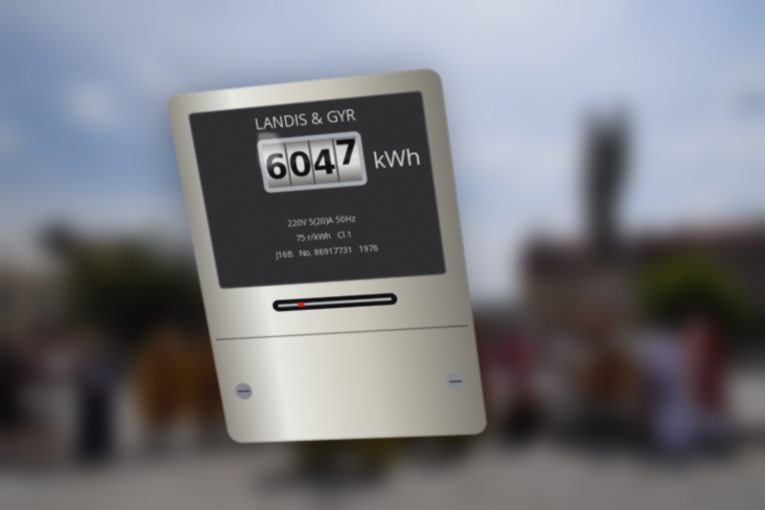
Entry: 6047 kWh
